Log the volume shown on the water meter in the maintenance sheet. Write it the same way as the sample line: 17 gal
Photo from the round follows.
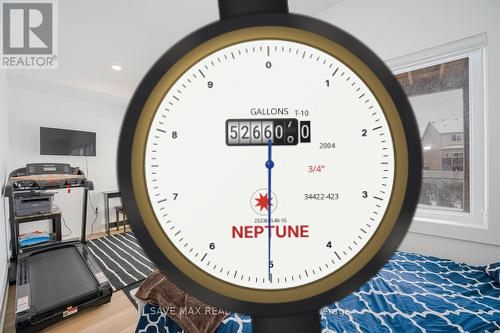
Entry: 5266075.0 gal
